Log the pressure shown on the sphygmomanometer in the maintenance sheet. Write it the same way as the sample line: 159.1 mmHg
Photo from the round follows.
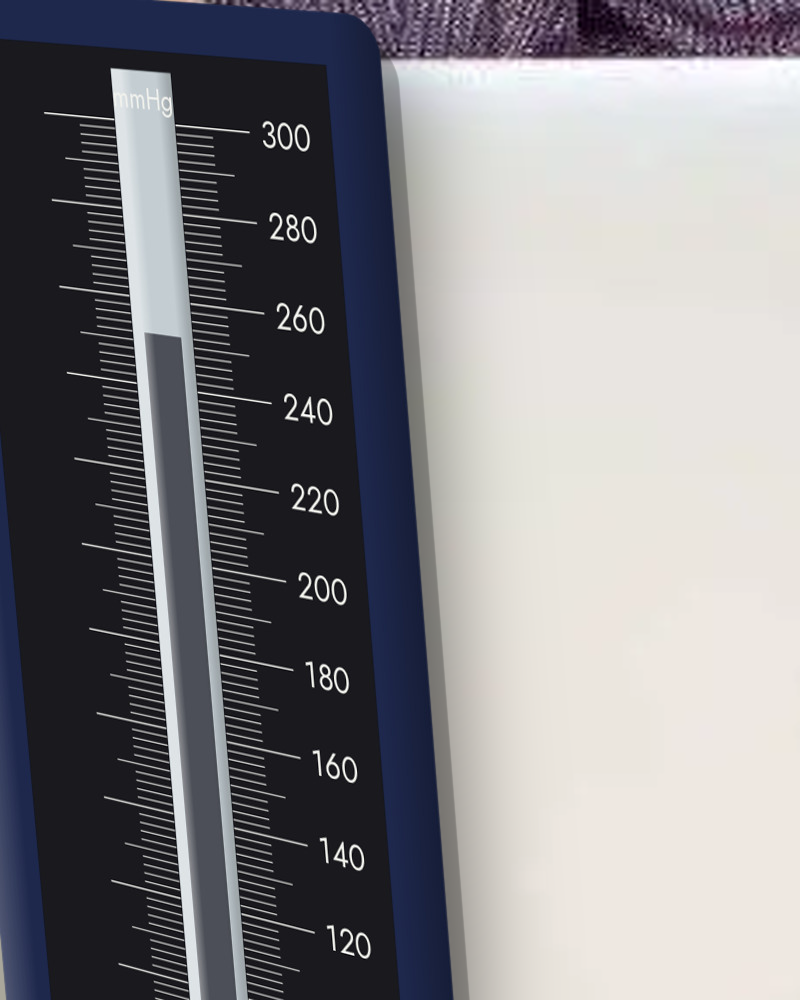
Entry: 252 mmHg
